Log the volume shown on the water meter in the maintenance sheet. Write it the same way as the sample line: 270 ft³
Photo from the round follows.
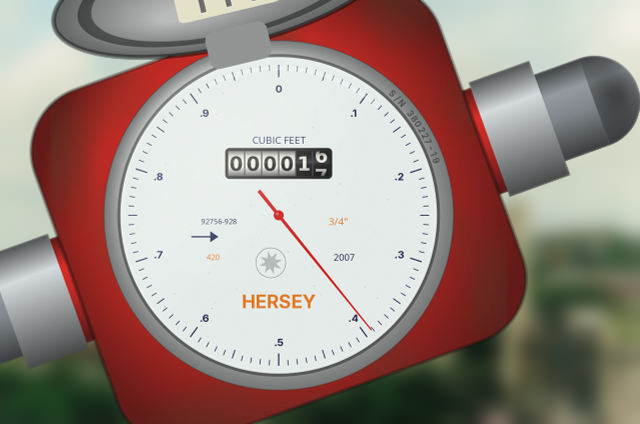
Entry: 16.39 ft³
